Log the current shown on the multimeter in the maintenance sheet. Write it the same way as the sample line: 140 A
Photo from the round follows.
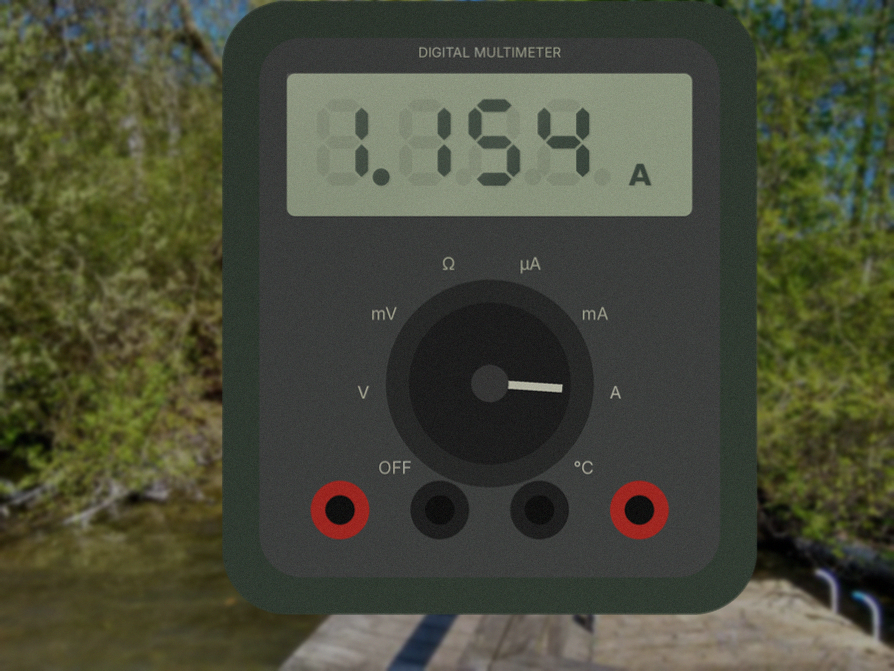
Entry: 1.154 A
